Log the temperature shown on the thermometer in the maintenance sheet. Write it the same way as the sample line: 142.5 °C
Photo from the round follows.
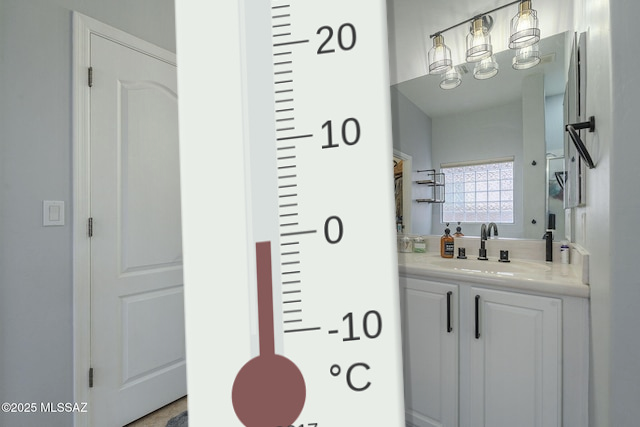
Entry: -0.5 °C
